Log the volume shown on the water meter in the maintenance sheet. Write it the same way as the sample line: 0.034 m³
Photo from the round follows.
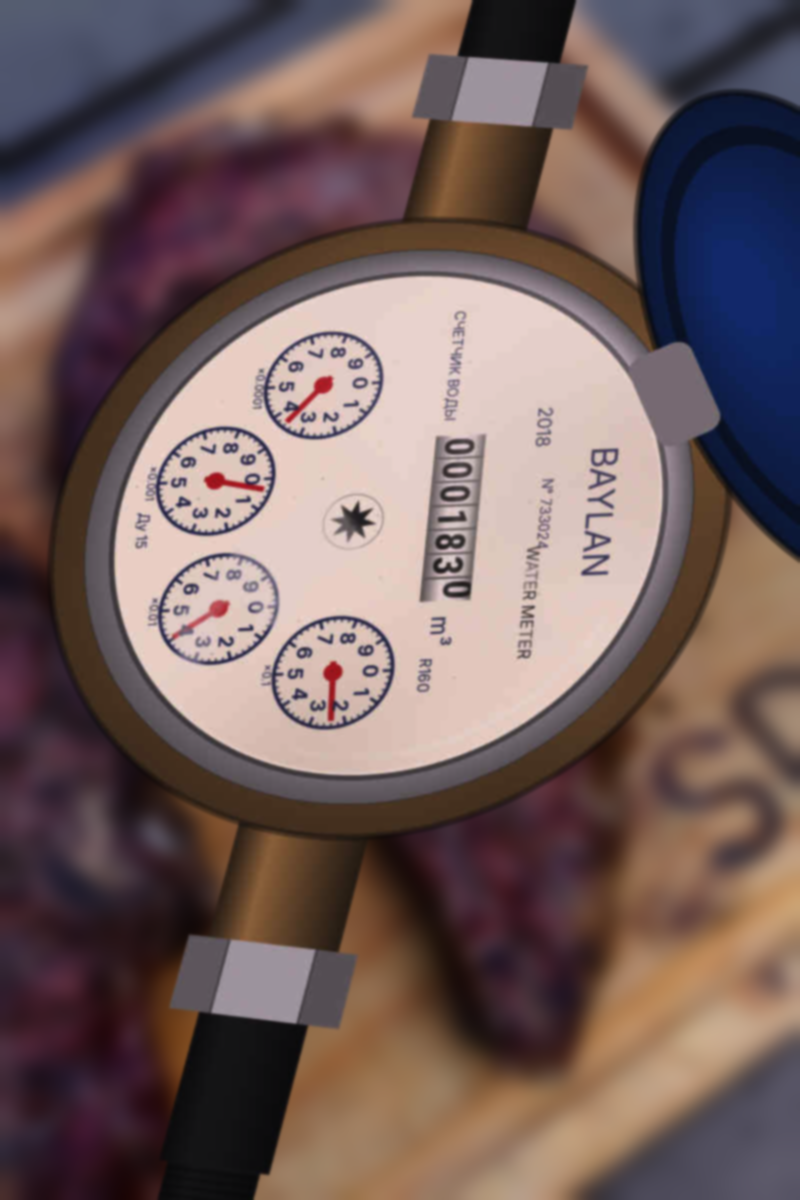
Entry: 1830.2403 m³
